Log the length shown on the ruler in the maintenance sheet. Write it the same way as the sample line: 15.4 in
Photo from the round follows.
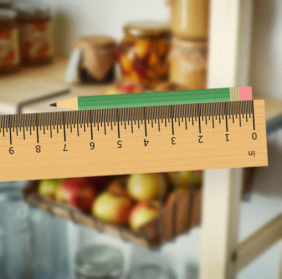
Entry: 7.5 in
